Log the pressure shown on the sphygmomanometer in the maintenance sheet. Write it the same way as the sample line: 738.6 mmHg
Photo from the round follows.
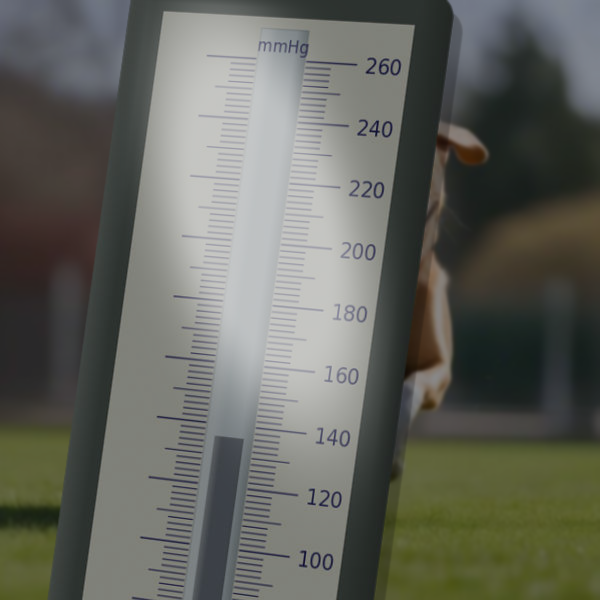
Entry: 136 mmHg
